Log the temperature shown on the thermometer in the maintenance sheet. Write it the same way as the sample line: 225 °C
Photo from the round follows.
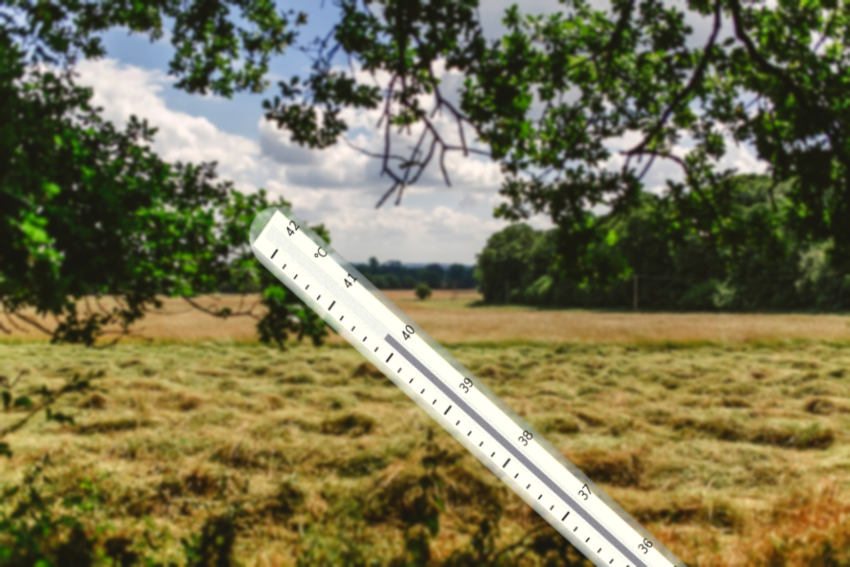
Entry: 40.2 °C
